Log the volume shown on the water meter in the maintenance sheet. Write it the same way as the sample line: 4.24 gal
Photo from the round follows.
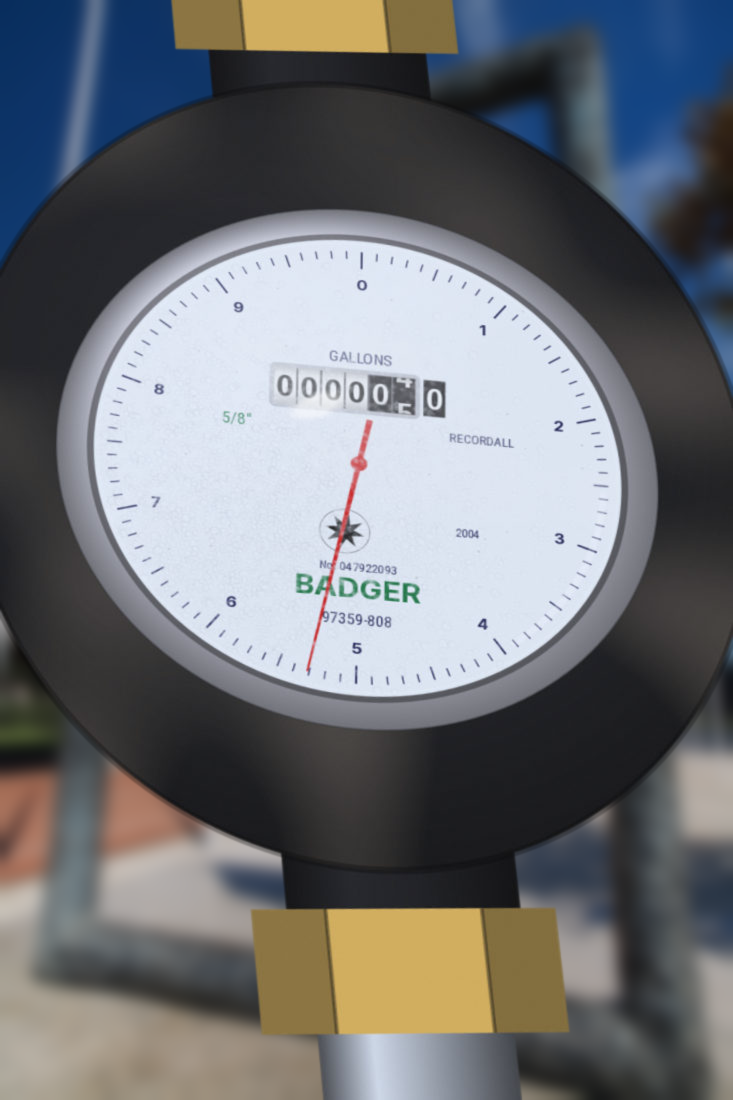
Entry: 45.3 gal
